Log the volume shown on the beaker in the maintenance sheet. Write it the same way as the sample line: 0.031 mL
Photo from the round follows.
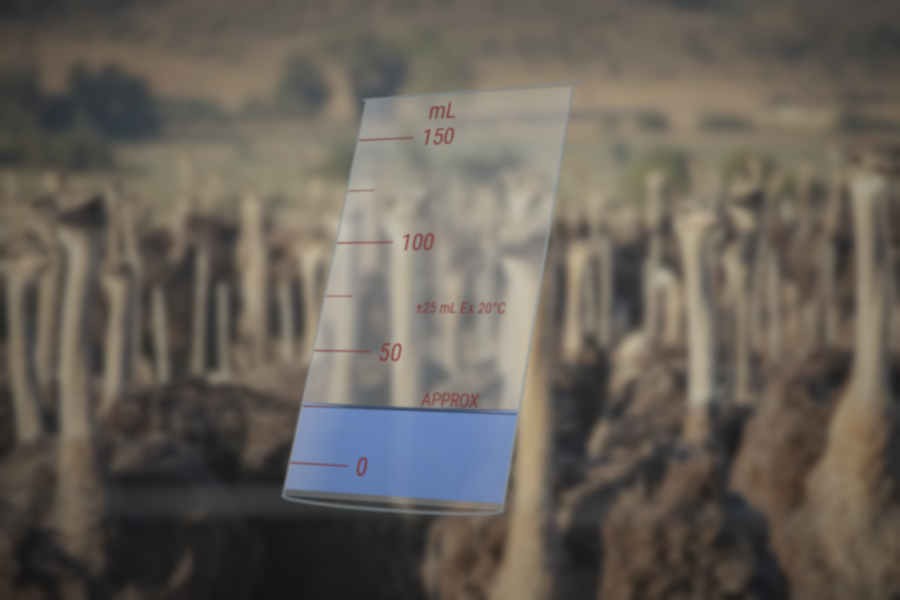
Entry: 25 mL
